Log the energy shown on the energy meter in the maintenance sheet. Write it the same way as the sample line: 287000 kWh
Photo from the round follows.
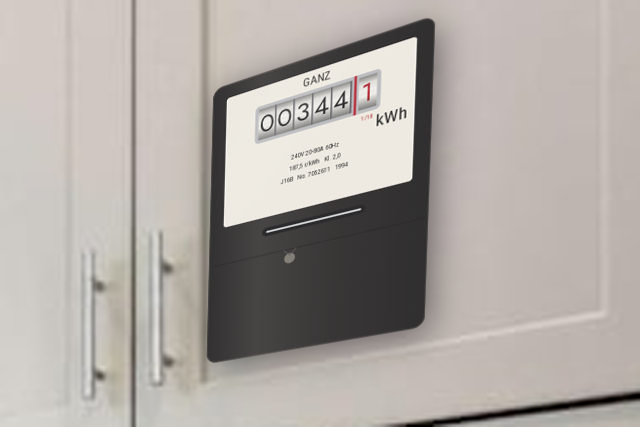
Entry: 344.1 kWh
